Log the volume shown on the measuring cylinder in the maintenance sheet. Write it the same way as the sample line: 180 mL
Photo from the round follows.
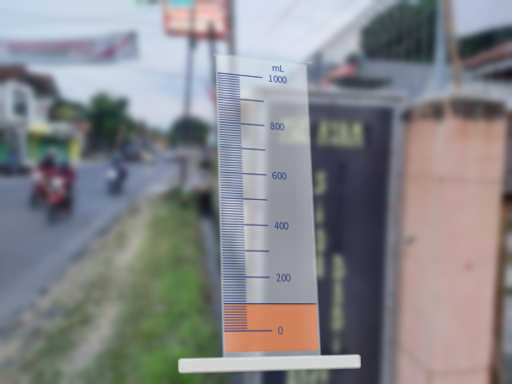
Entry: 100 mL
